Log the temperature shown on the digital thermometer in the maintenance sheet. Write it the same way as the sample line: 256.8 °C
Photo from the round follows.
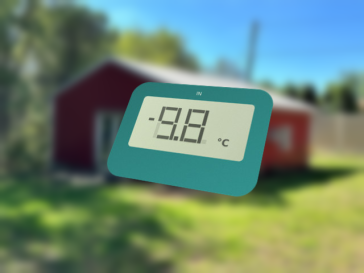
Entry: -9.8 °C
